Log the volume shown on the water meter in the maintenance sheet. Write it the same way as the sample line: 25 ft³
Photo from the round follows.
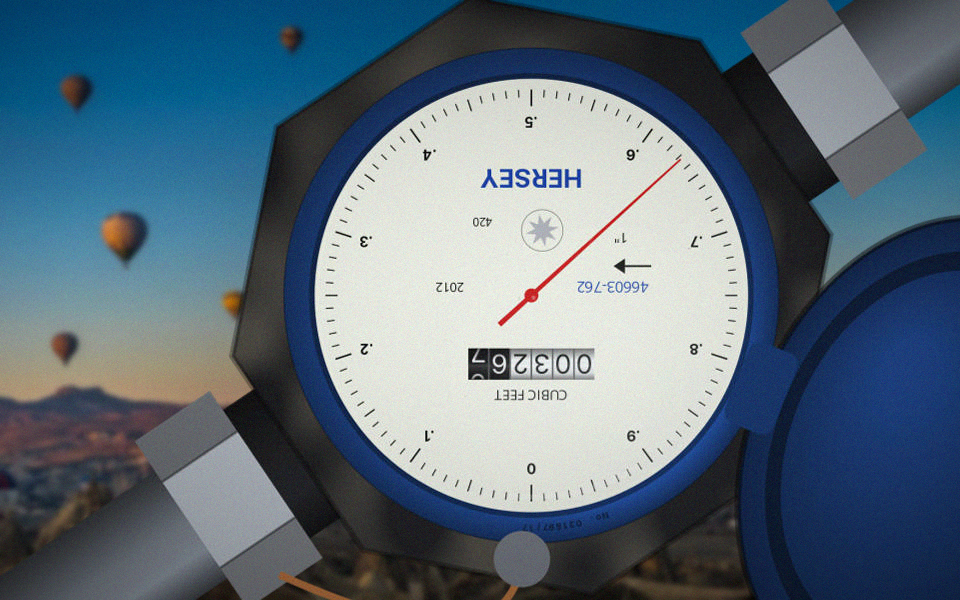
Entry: 3266.63 ft³
